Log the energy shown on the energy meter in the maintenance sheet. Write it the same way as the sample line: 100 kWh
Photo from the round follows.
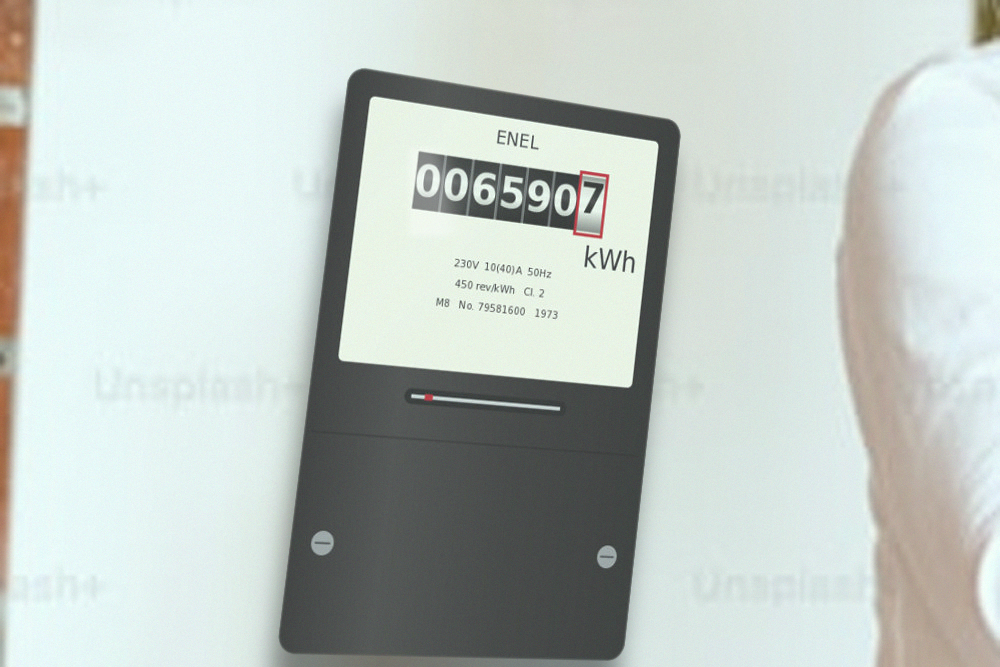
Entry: 6590.7 kWh
